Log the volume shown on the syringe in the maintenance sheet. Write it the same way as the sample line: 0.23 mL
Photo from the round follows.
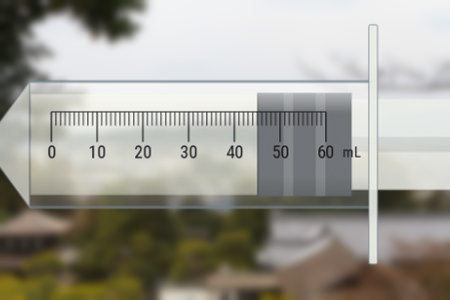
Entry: 45 mL
